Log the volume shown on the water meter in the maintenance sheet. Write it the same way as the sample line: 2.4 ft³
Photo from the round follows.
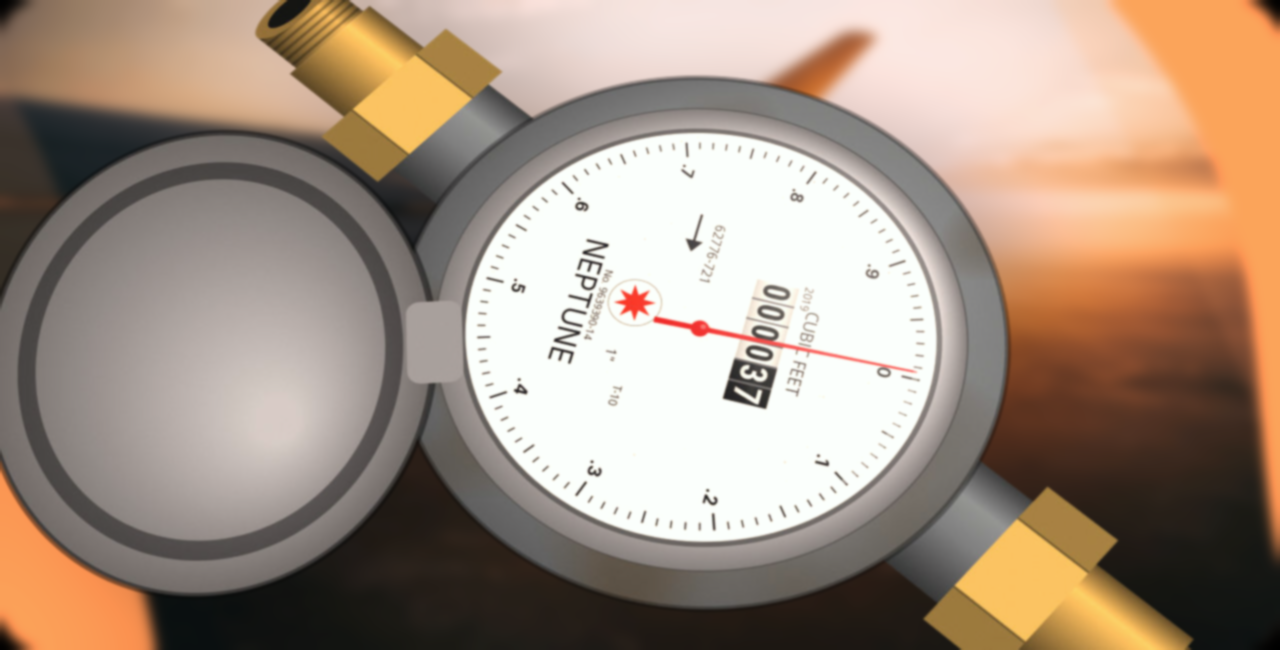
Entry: 36.99 ft³
